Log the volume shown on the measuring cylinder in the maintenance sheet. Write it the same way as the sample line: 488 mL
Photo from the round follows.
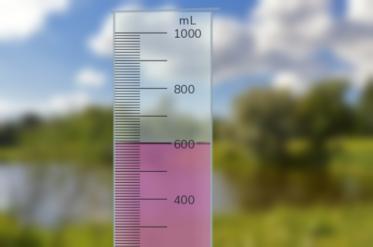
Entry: 600 mL
